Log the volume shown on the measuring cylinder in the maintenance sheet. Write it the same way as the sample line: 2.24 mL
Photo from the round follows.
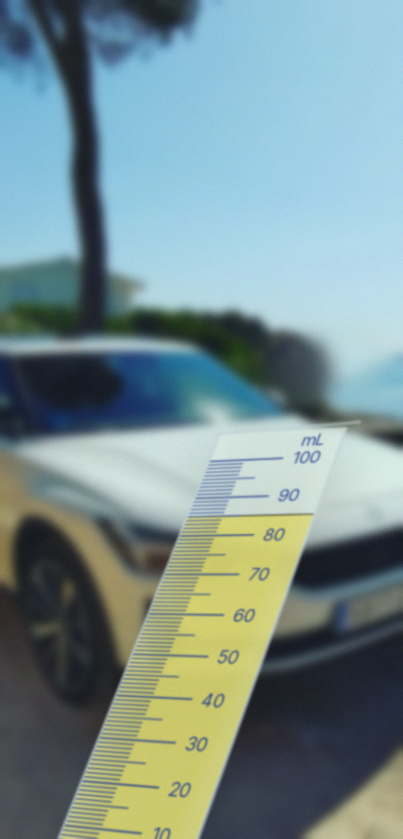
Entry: 85 mL
